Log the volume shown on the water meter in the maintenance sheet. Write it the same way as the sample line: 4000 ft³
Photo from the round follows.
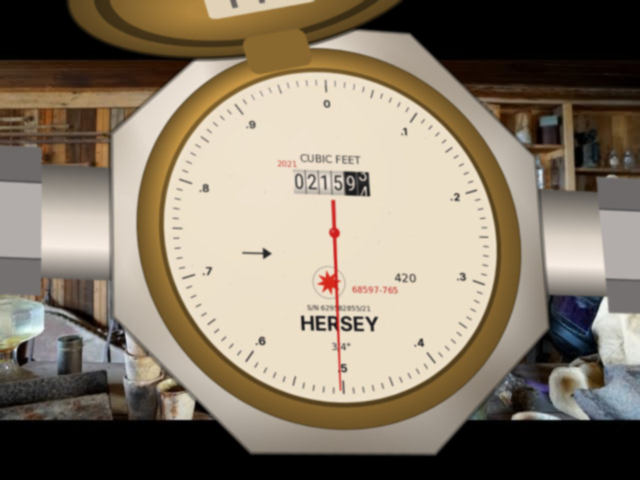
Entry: 21593.50 ft³
